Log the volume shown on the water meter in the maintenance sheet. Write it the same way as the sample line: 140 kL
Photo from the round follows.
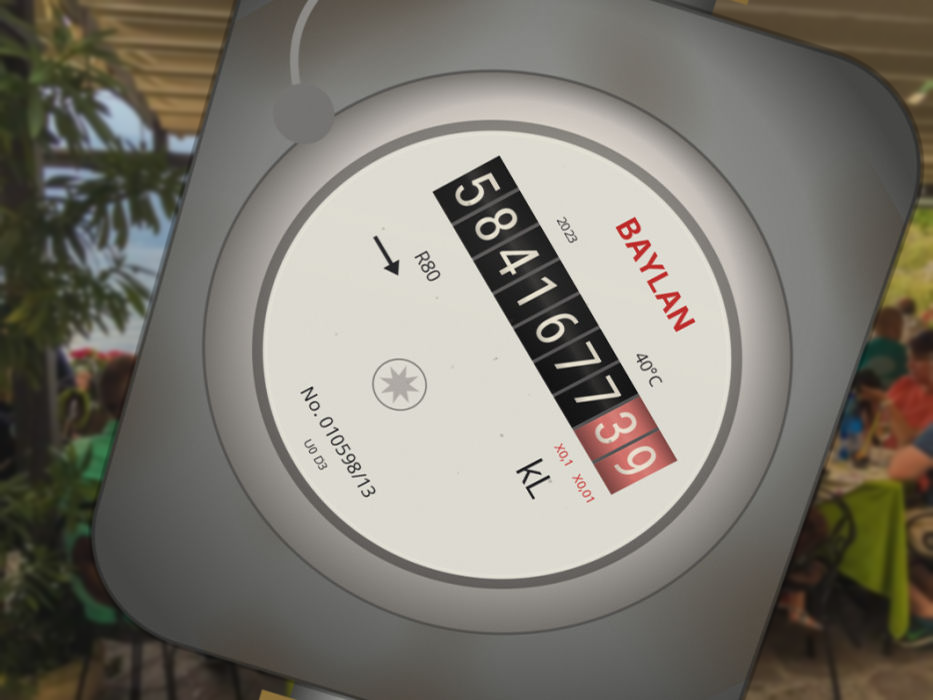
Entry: 5841677.39 kL
